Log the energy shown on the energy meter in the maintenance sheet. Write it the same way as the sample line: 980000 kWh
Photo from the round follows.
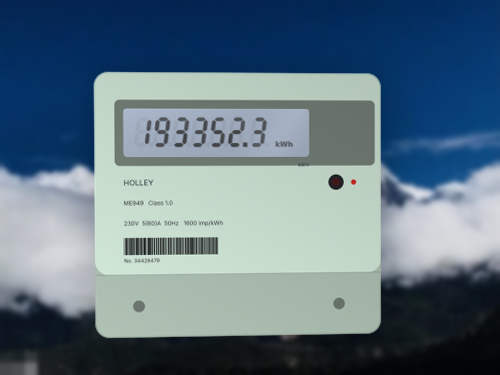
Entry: 193352.3 kWh
